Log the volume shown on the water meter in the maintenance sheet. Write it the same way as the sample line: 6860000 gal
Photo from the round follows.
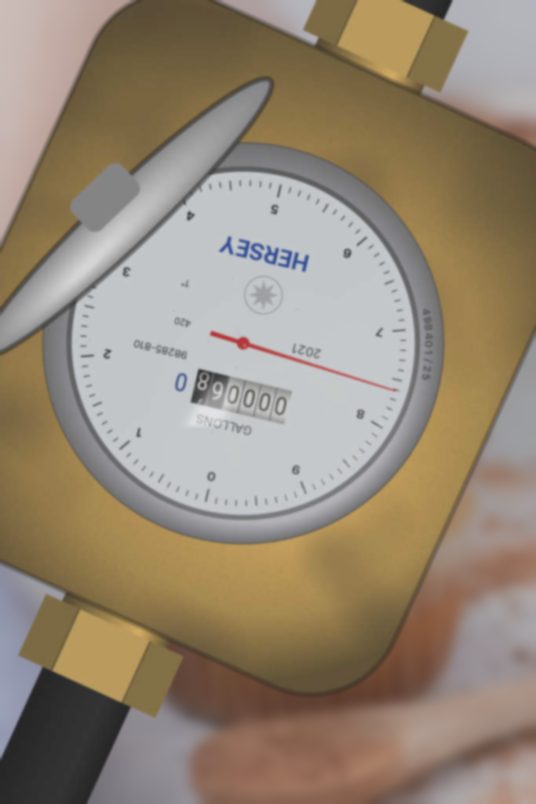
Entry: 677.6 gal
